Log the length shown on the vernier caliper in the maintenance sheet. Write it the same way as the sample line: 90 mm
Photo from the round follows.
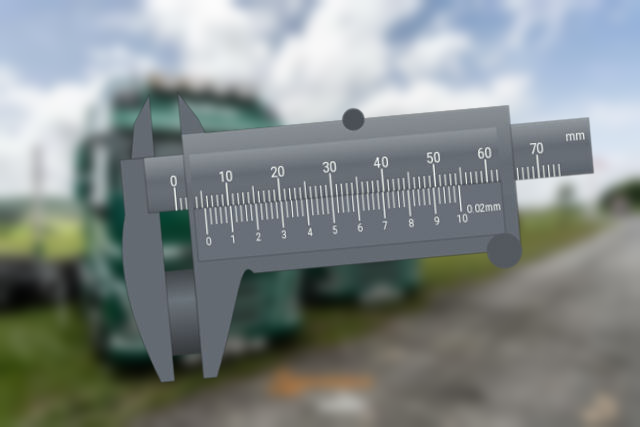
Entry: 5.5 mm
